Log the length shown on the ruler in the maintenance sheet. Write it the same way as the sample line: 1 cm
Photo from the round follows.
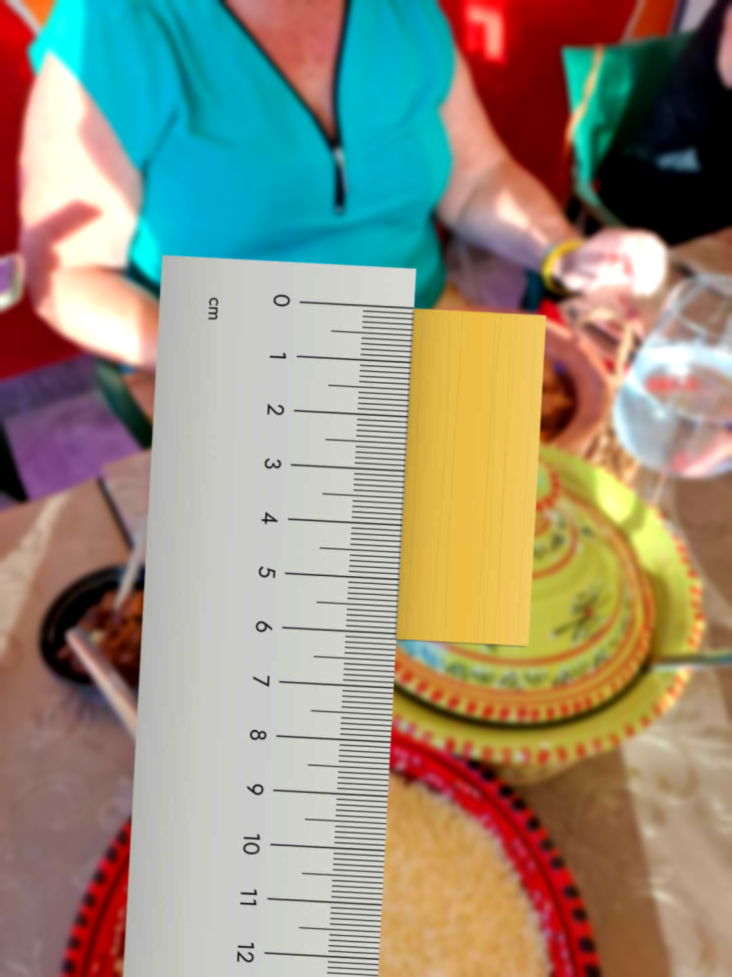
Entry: 6.1 cm
